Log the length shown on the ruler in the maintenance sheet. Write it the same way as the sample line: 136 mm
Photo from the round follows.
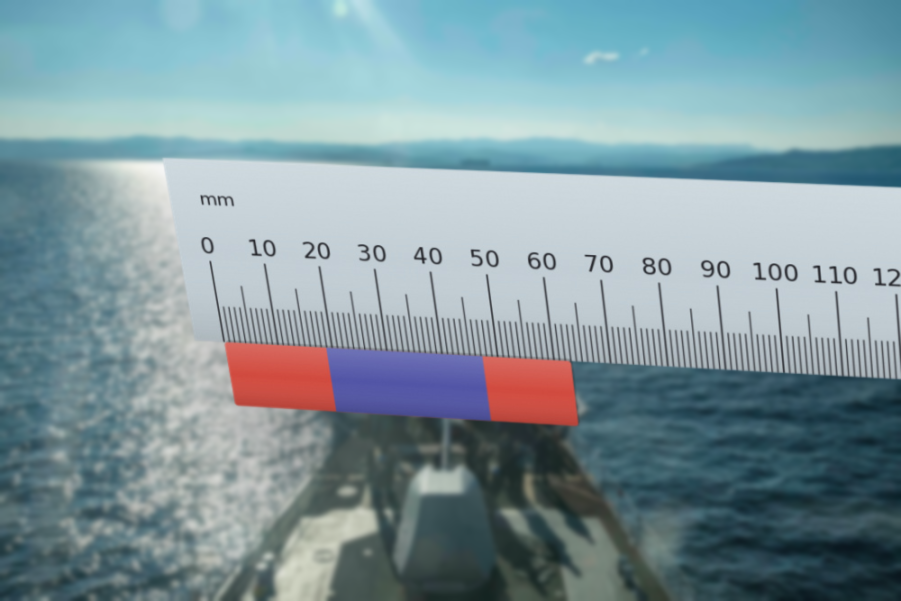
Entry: 63 mm
